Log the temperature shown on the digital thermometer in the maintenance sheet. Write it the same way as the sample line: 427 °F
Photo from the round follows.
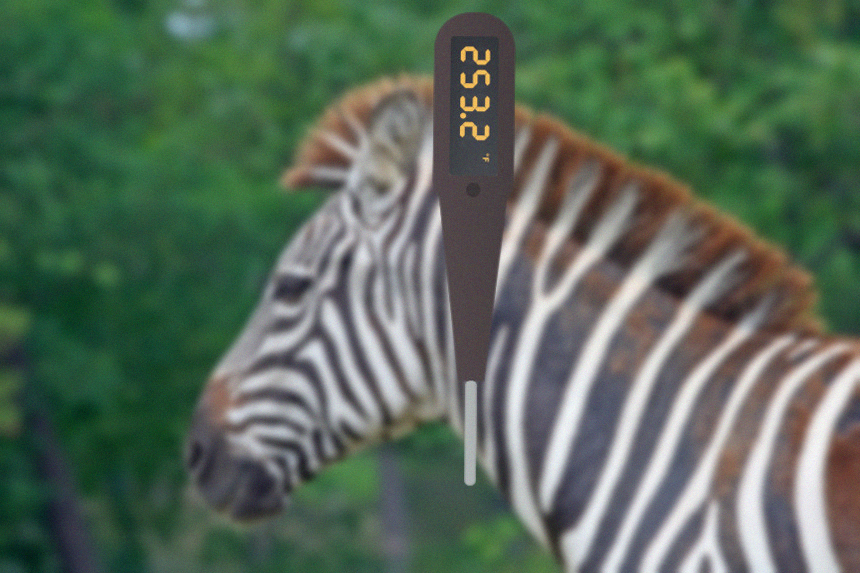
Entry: 253.2 °F
